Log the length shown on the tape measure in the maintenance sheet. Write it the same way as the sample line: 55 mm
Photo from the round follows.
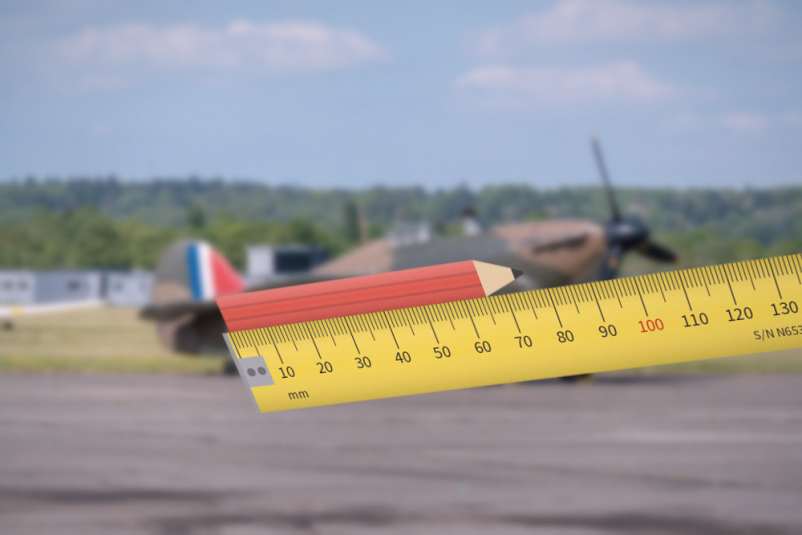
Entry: 76 mm
